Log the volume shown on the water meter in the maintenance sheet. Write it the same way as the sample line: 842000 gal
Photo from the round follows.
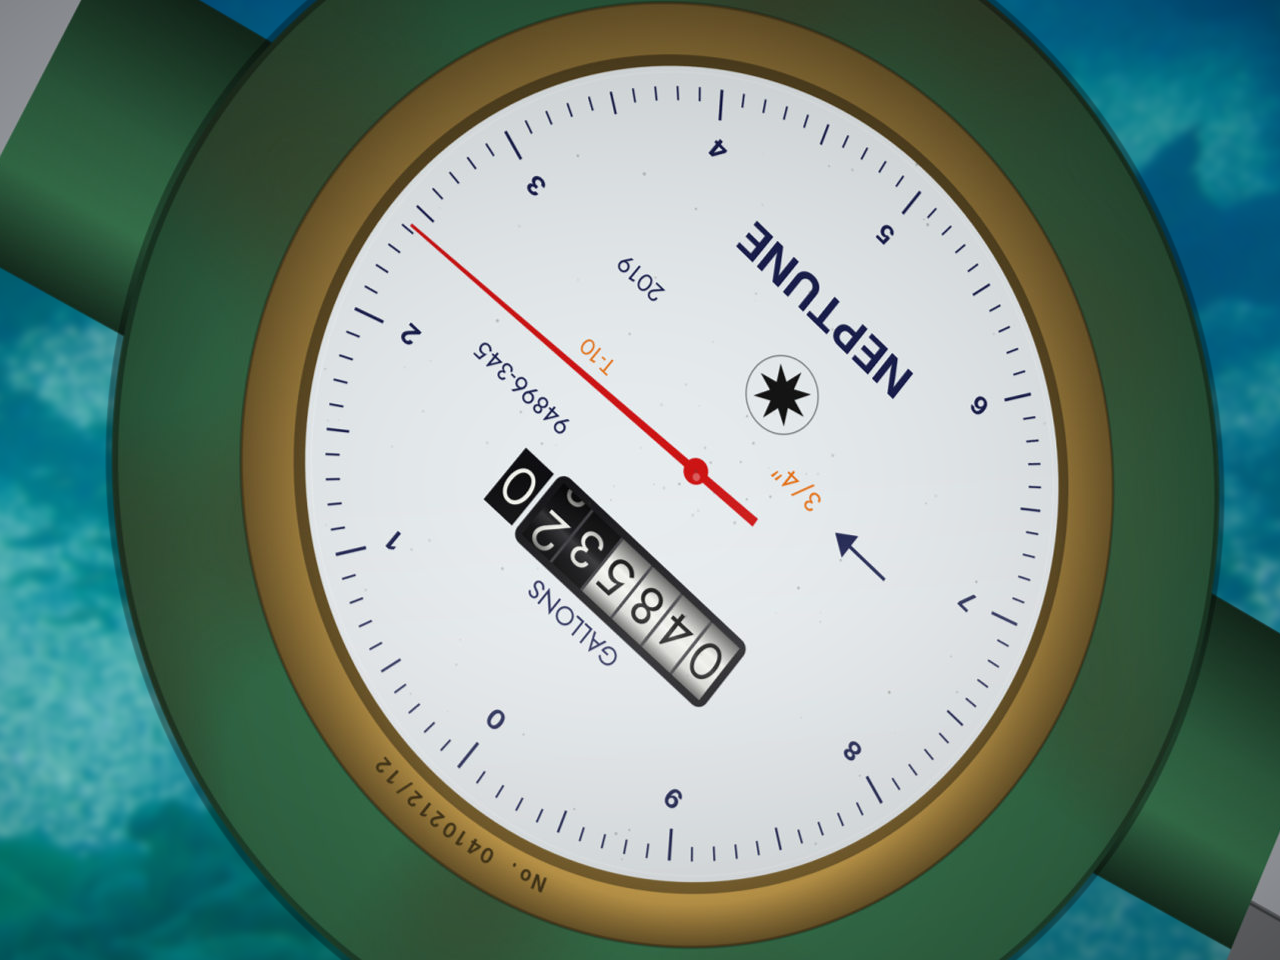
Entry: 485322.4 gal
